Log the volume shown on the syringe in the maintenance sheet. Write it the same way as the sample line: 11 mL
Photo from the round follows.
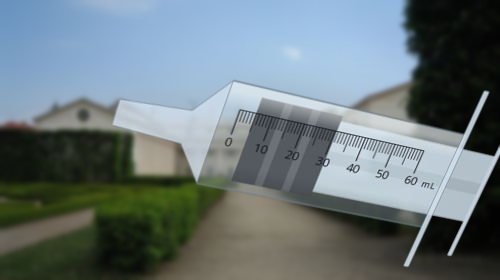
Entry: 5 mL
